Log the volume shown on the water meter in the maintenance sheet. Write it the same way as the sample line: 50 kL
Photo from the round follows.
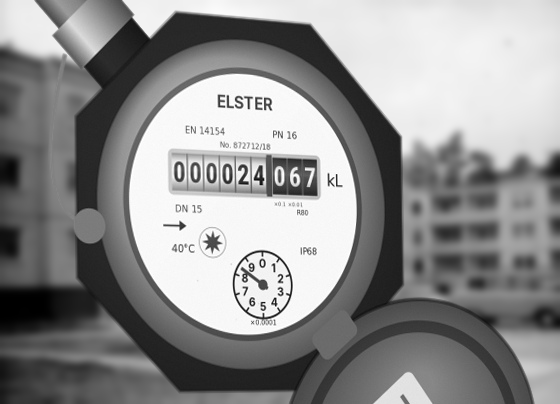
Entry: 24.0678 kL
